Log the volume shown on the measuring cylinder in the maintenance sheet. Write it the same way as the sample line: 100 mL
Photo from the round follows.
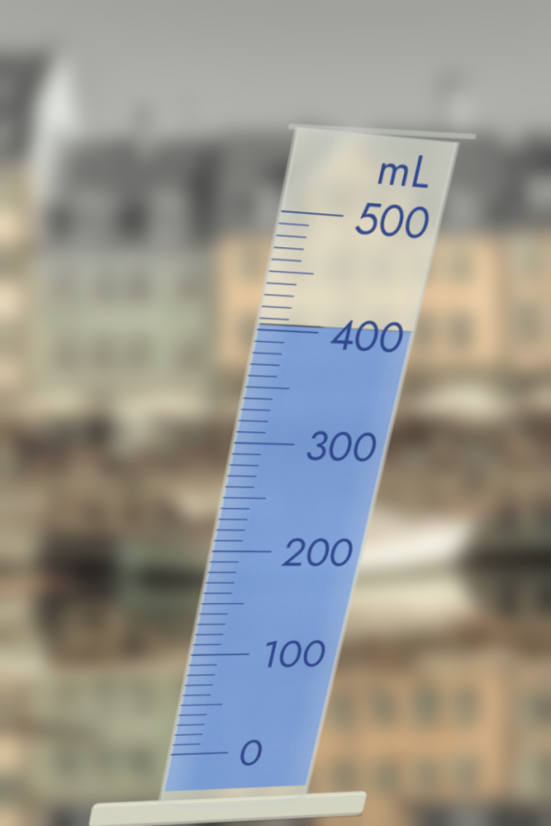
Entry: 405 mL
